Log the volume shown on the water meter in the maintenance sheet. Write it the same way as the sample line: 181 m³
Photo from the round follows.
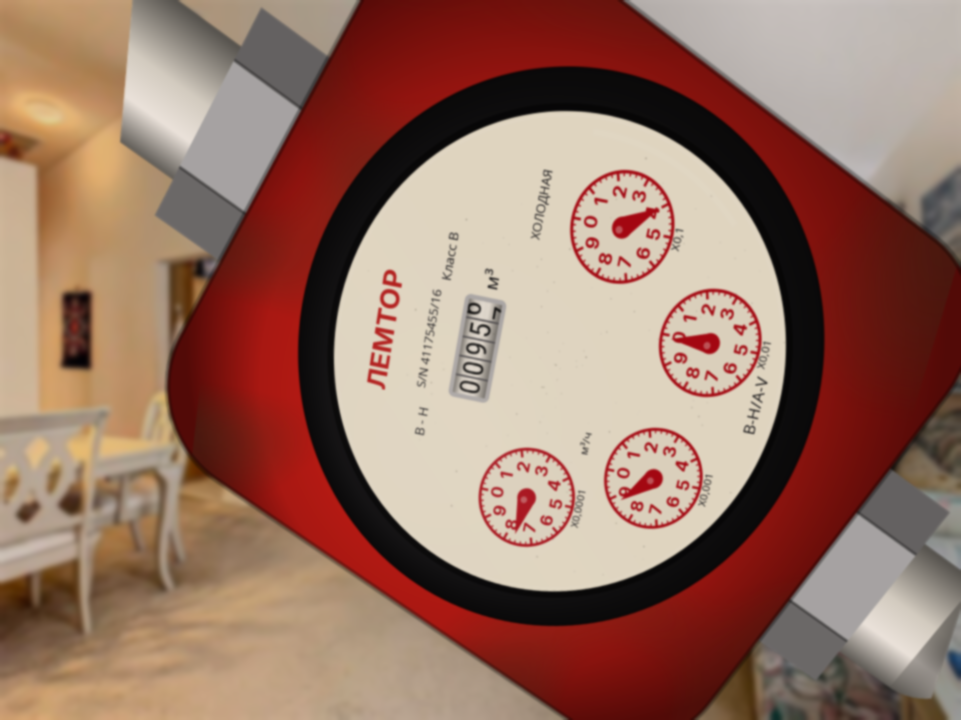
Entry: 956.3987 m³
